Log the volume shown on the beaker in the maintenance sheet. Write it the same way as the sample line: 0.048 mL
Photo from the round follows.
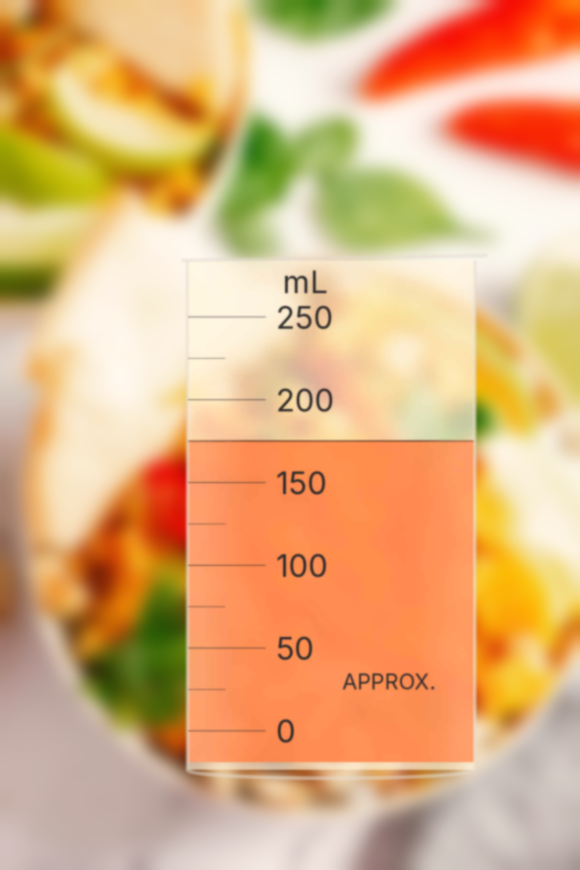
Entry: 175 mL
